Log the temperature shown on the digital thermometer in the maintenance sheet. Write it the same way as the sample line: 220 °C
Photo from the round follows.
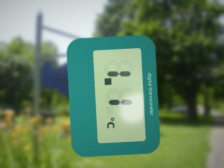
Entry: 1.1 °C
